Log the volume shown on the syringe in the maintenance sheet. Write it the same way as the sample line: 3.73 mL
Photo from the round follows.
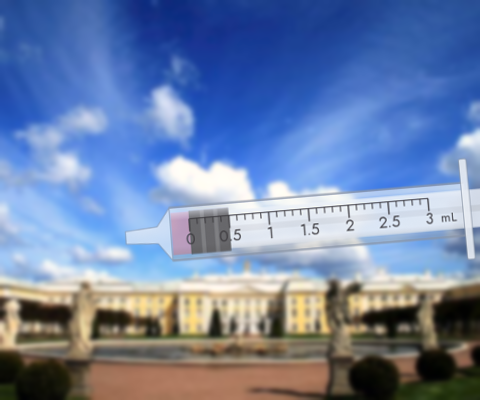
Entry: 0 mL
